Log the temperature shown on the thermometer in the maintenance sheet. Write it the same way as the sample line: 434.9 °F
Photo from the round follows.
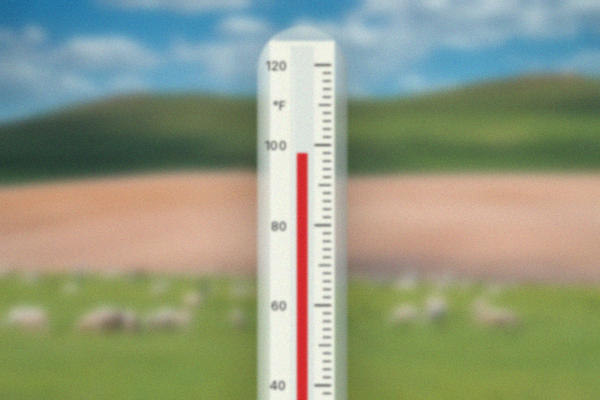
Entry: 98 °F
